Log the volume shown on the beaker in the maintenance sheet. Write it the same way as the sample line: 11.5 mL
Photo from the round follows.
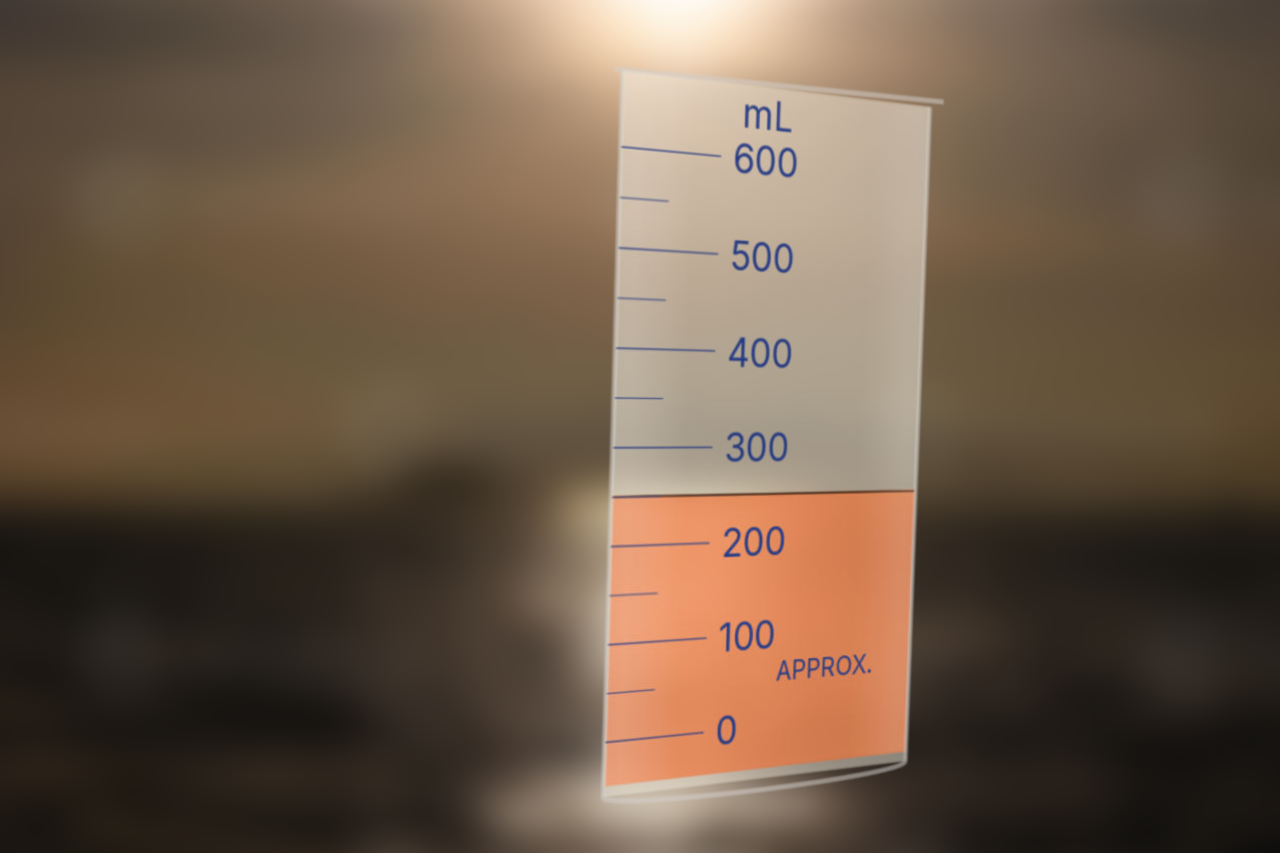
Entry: 250 mL
